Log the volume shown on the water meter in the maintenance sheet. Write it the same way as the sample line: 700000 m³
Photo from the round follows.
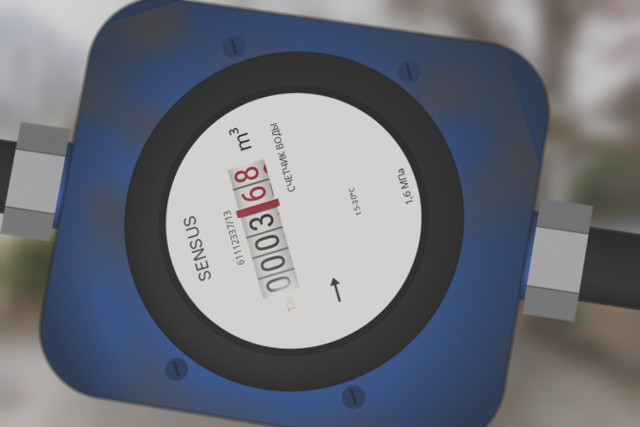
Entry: 3.68 m³
